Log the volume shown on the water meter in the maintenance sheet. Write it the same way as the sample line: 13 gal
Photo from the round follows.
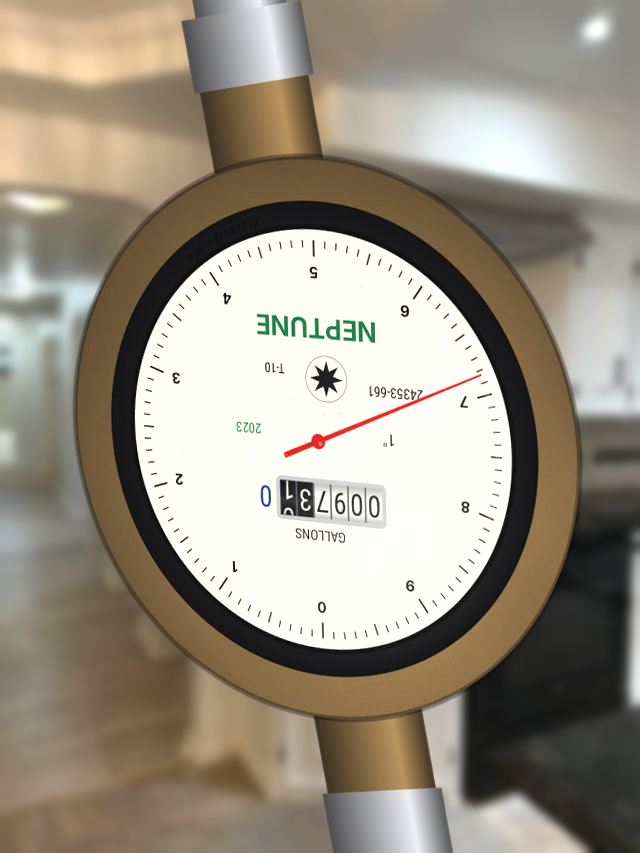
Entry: 97306.8 gal
